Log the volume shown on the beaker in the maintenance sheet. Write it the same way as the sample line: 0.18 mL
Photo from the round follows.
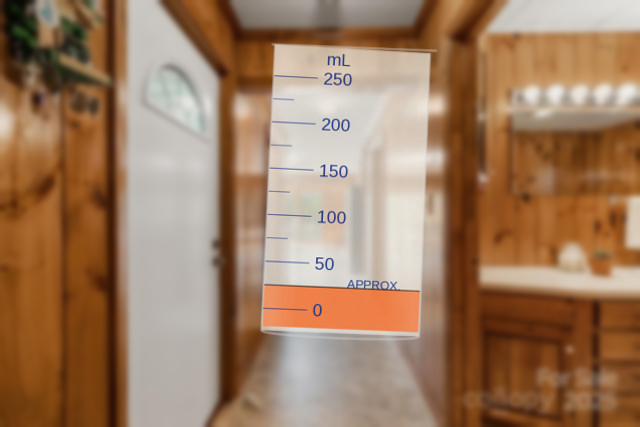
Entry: 25 mL
